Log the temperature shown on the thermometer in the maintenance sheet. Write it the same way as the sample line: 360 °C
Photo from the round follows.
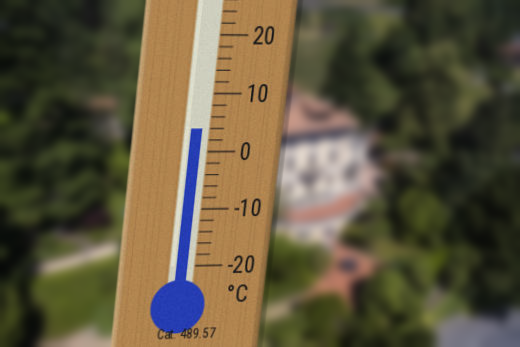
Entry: 4 °C
